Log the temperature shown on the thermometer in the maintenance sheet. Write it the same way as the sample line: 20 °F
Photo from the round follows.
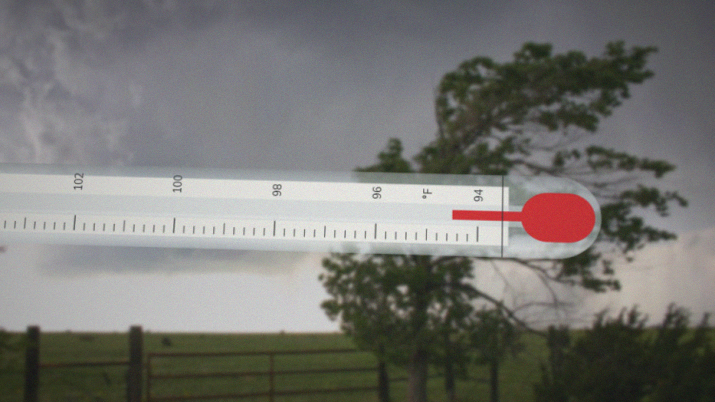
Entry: 94.5 °F
